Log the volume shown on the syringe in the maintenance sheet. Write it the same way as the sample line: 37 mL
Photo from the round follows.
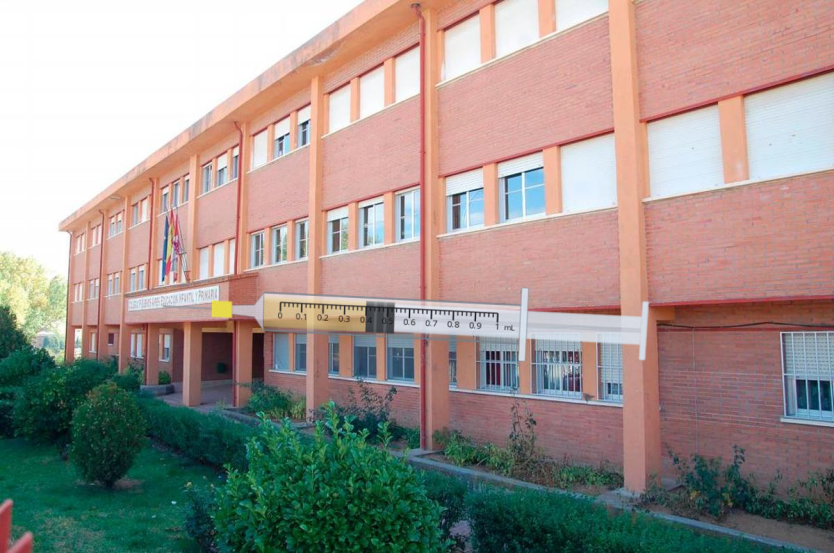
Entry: 0.4 mL
